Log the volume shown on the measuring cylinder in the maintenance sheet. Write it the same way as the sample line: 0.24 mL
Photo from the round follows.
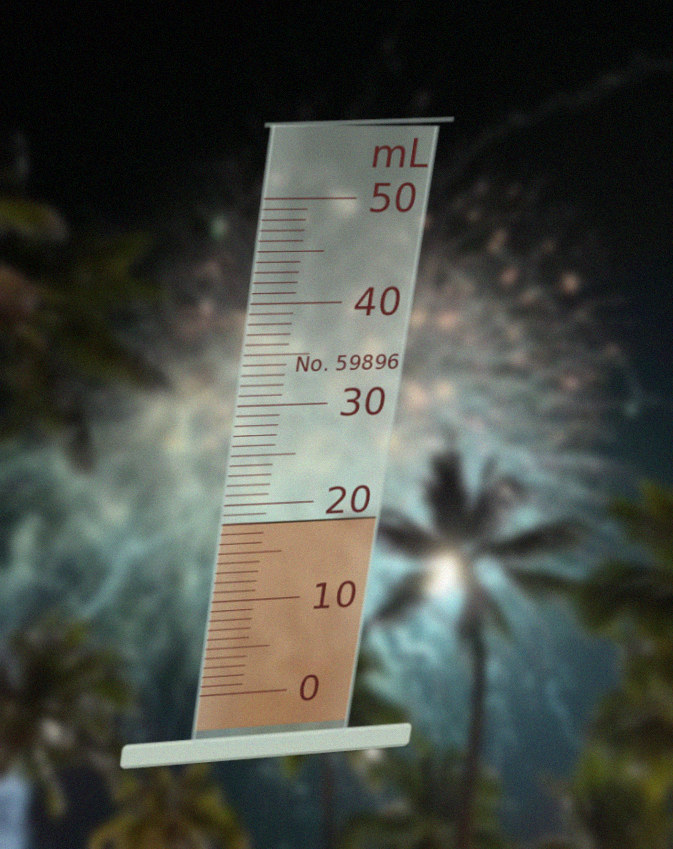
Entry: 18 mL
